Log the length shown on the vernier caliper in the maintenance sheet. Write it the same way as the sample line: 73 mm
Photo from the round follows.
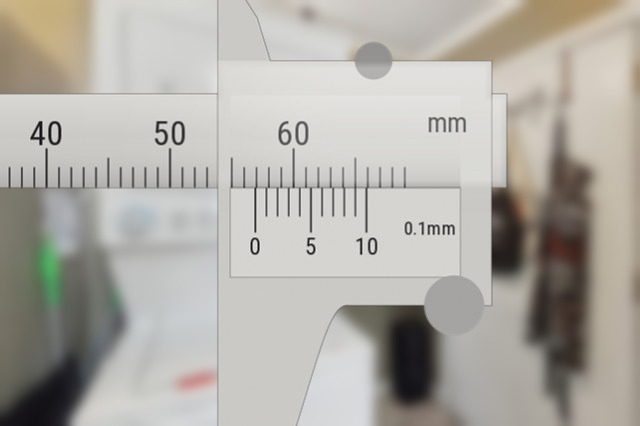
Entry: 56.9 mm
